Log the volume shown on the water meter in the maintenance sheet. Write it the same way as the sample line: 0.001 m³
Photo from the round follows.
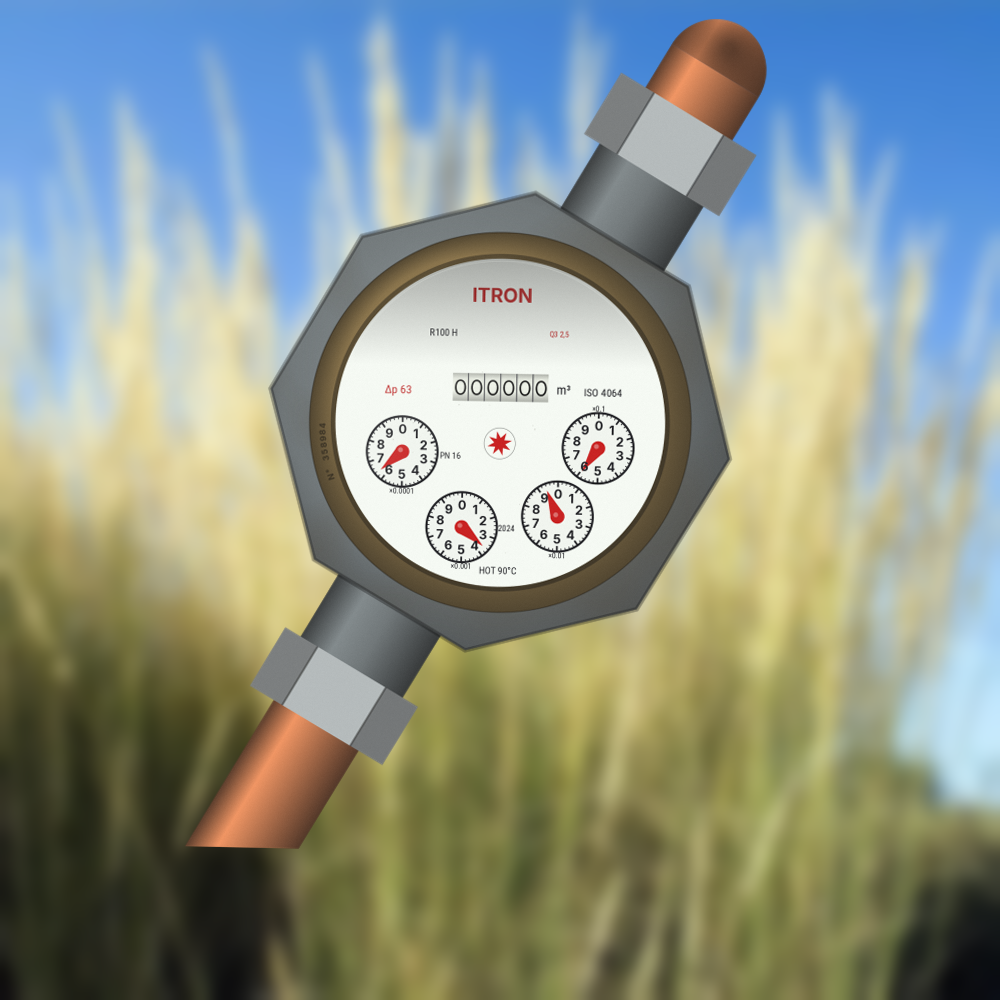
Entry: 0.5936 m³
